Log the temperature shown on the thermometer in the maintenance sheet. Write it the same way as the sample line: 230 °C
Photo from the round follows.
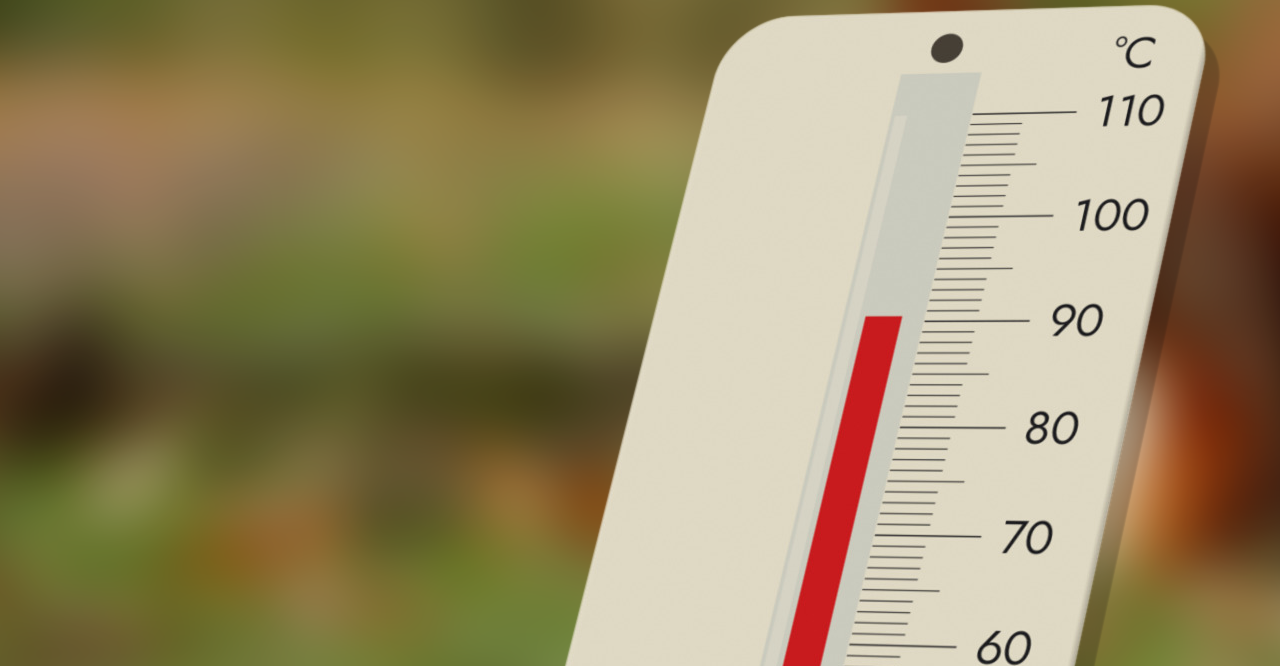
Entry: 90.5 °C
